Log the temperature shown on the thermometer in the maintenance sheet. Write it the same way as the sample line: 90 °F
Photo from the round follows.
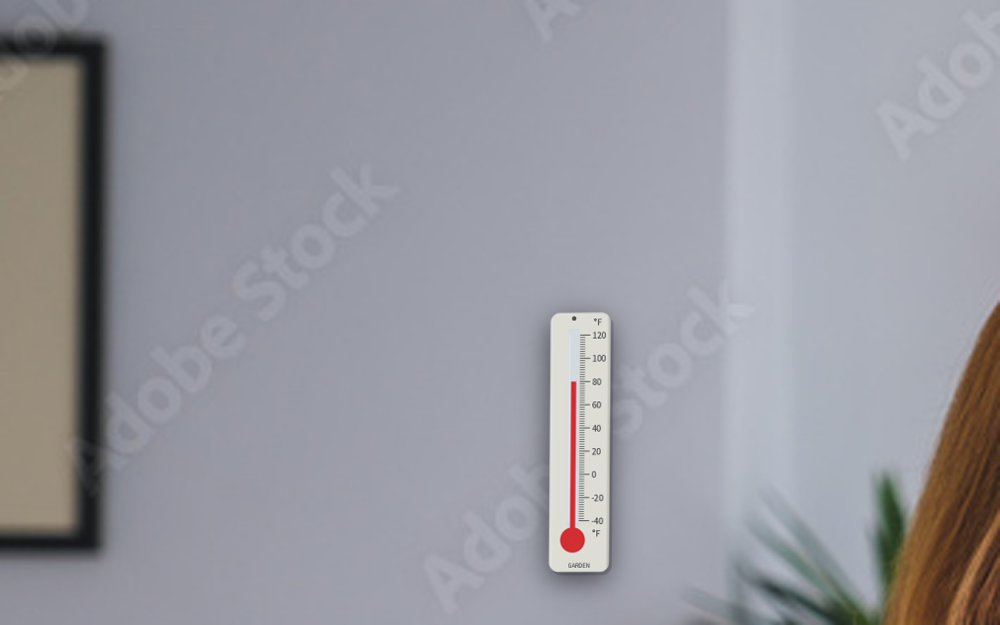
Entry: 80 °F
